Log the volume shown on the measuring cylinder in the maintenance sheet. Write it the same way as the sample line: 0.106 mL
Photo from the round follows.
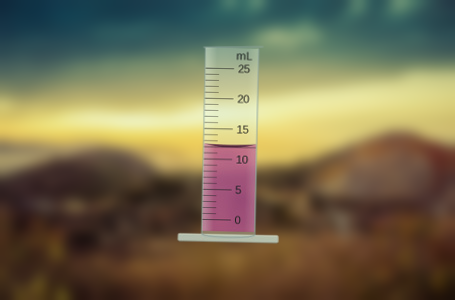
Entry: 12 mL
